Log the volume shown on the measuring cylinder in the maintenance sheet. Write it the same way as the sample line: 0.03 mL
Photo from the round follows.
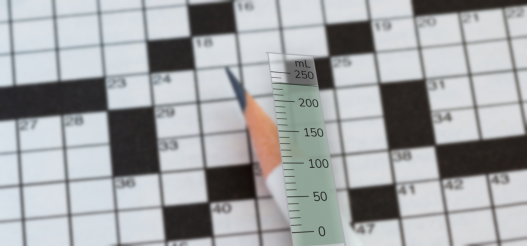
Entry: 230 mL
